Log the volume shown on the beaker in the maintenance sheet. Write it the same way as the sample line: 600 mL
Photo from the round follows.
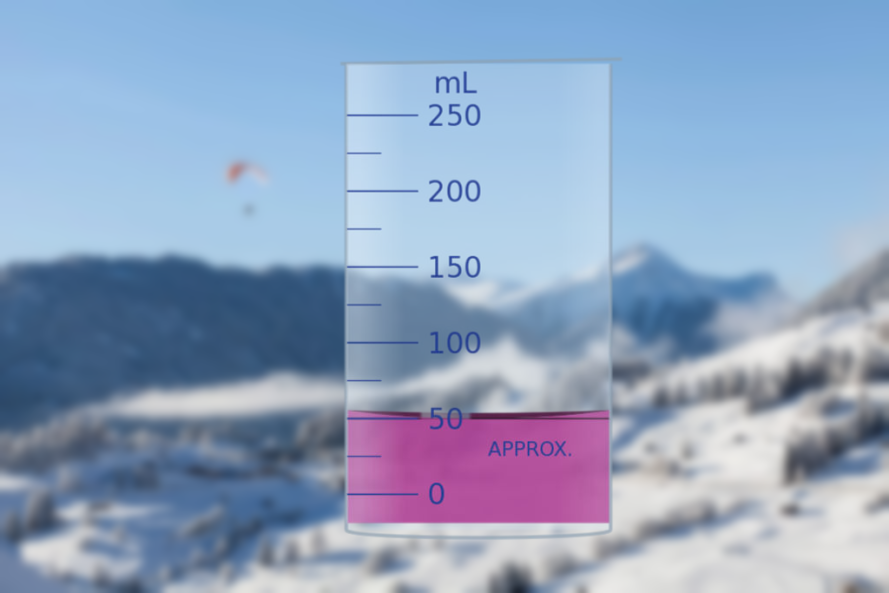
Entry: 50 mL
